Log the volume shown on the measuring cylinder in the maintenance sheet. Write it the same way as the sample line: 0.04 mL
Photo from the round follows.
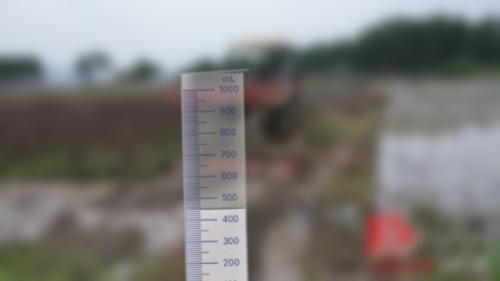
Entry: 450 mL
